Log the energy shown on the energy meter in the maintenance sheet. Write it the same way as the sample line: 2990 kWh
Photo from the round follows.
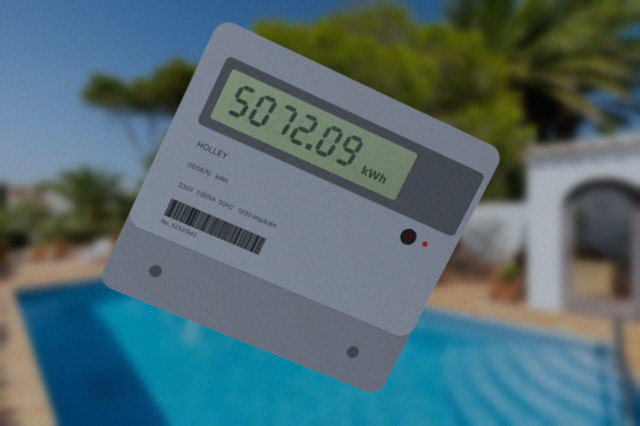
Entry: 5072.09 kWh
